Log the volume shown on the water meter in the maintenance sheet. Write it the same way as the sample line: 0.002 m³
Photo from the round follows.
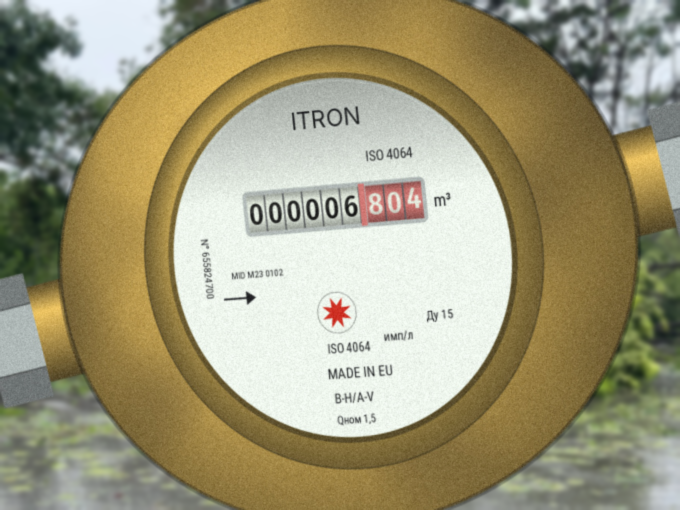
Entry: 6.804 m³
